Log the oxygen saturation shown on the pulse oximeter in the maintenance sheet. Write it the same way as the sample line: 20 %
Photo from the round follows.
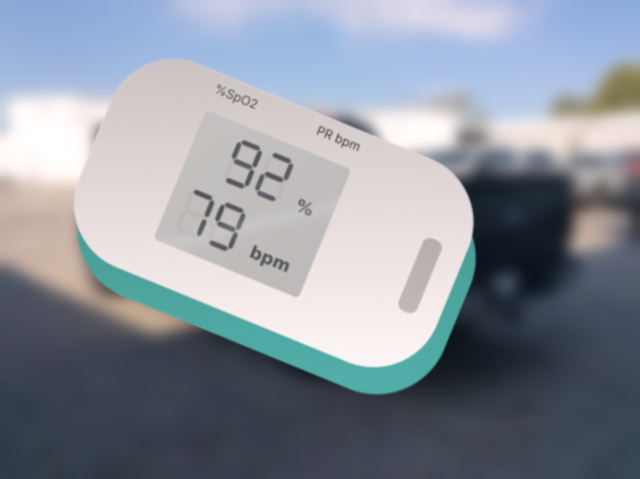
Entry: 92 %
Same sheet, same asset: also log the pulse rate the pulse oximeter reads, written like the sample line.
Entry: 79 bpm
